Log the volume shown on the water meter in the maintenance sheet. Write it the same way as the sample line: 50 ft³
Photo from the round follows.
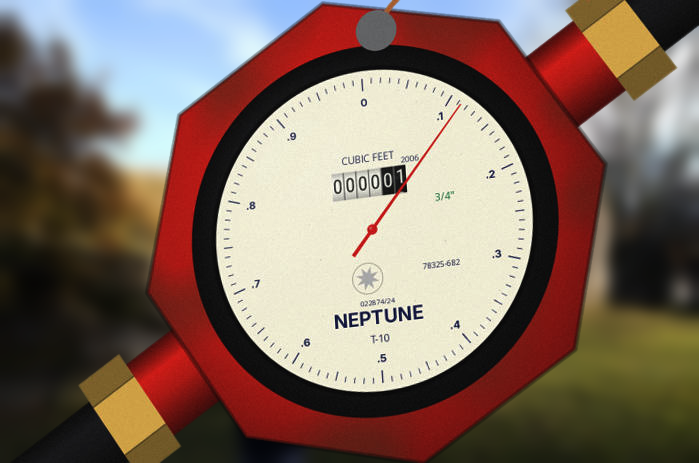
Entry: 1.11 ft³
